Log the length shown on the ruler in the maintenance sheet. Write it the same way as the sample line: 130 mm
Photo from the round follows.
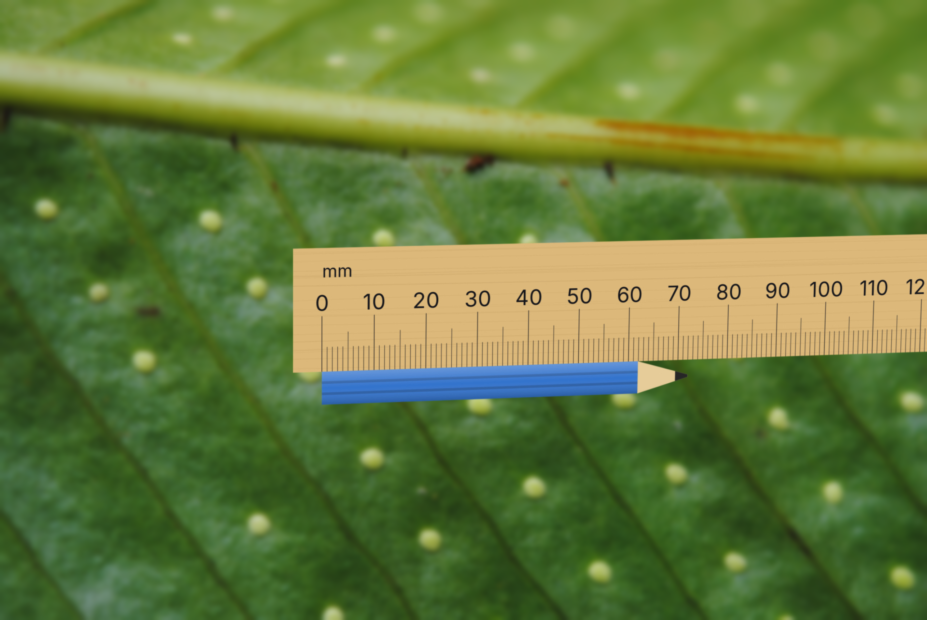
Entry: 72 mm
